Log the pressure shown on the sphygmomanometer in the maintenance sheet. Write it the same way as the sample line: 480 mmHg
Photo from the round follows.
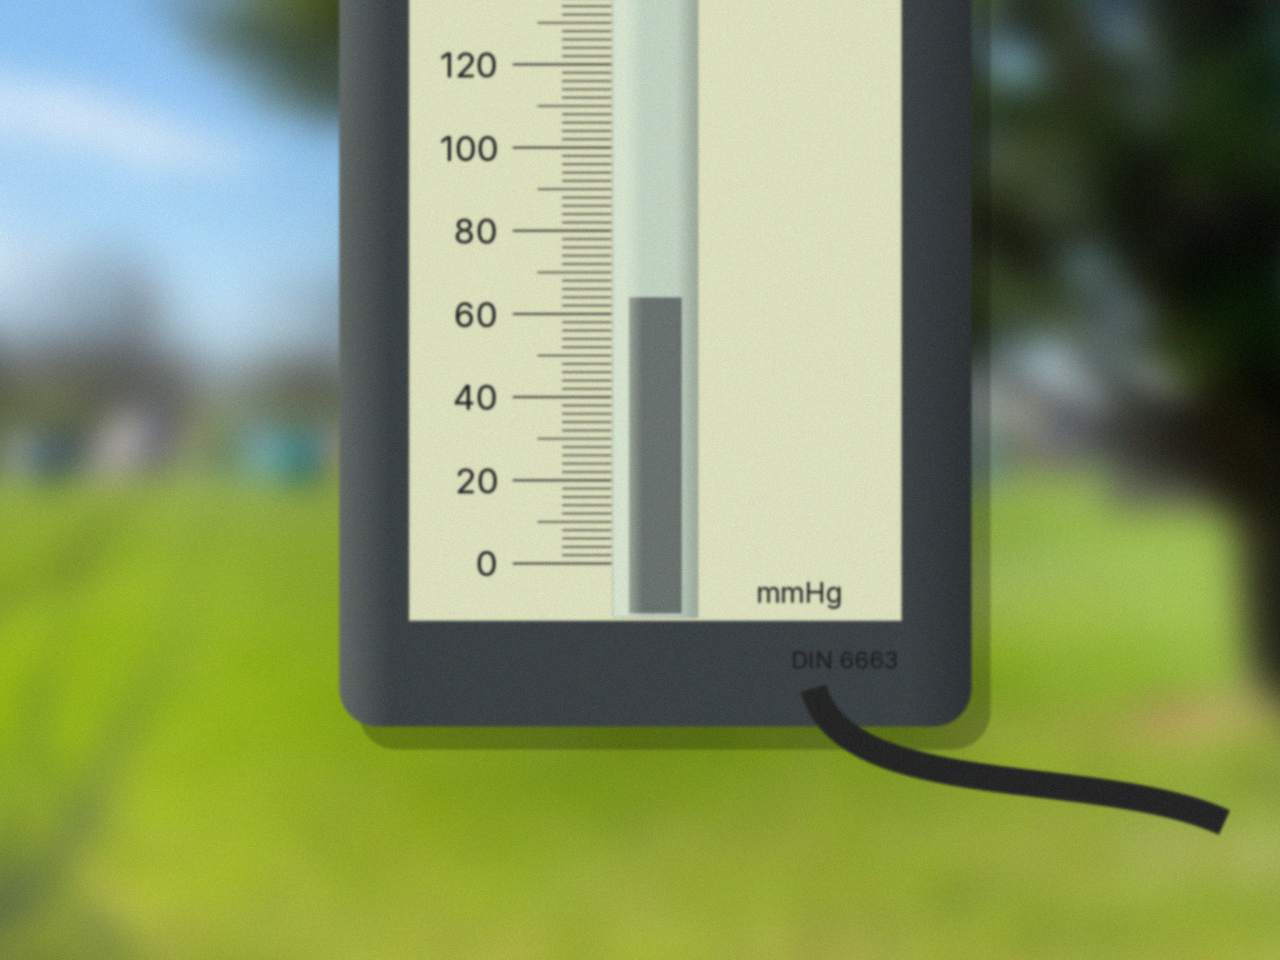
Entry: 64 mmHg
